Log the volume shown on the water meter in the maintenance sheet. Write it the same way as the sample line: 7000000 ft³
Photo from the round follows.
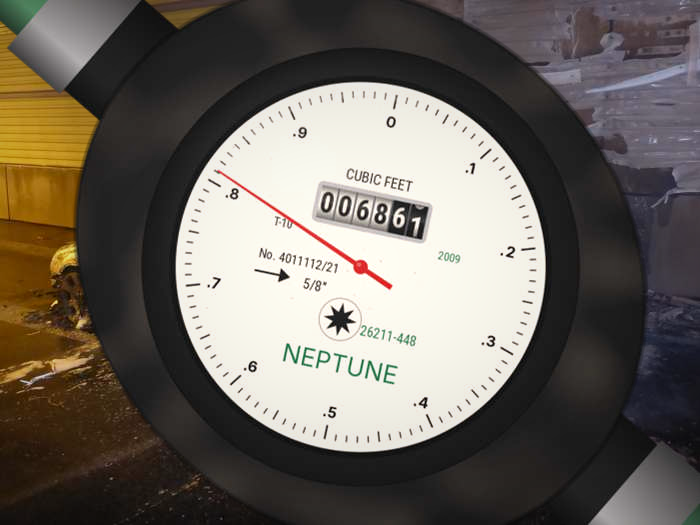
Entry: 6860.81 ft³
